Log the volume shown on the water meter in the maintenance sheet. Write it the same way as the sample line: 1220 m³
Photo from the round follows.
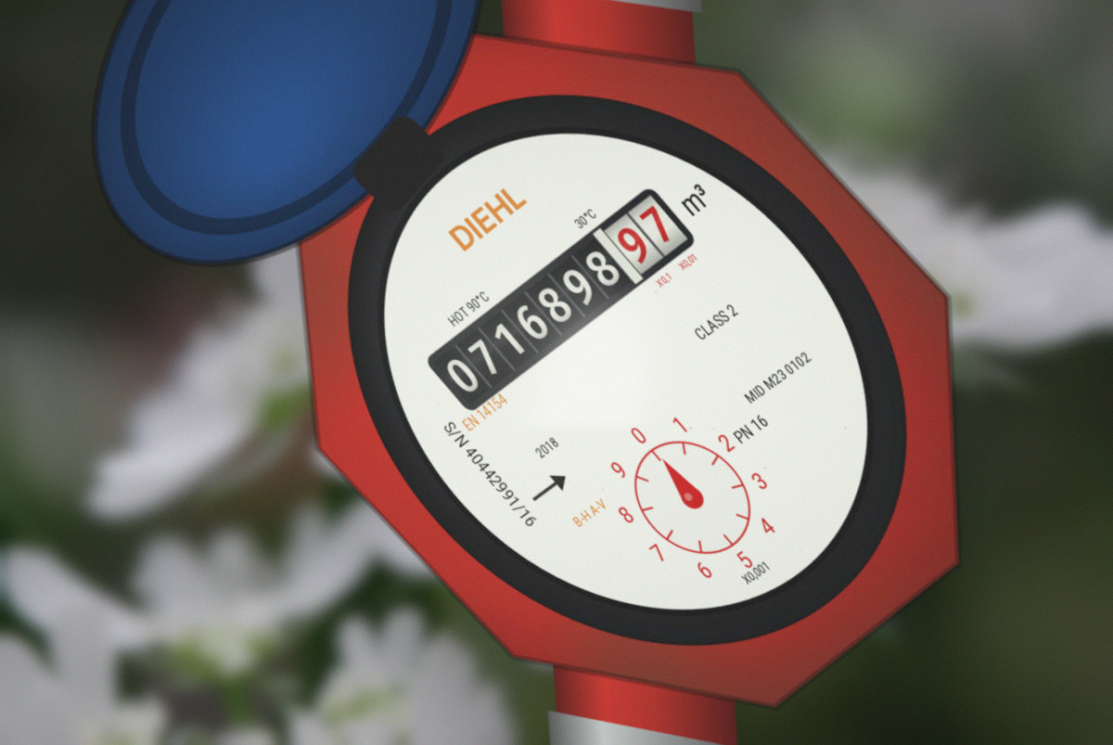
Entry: 716898.970 m³
